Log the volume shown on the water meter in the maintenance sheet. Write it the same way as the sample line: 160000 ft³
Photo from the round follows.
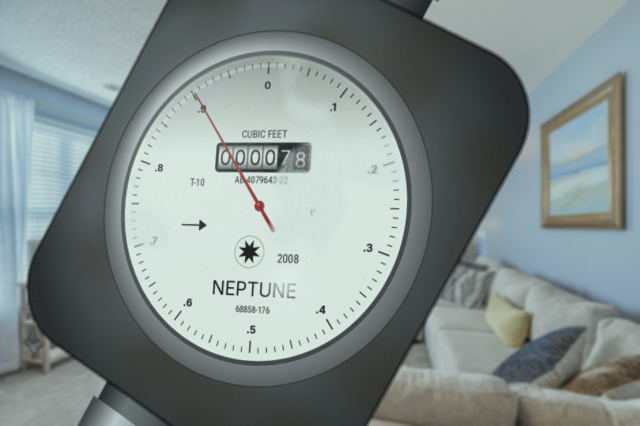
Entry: 77.90 ft³
